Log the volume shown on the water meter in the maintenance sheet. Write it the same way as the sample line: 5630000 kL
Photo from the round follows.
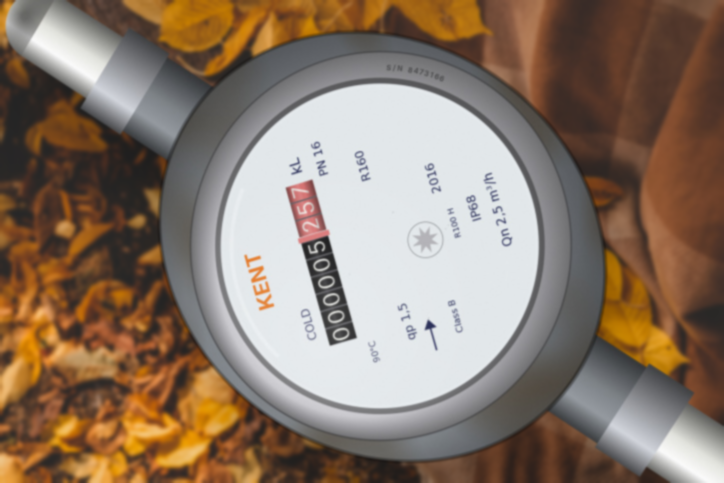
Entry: 5.257 kL
